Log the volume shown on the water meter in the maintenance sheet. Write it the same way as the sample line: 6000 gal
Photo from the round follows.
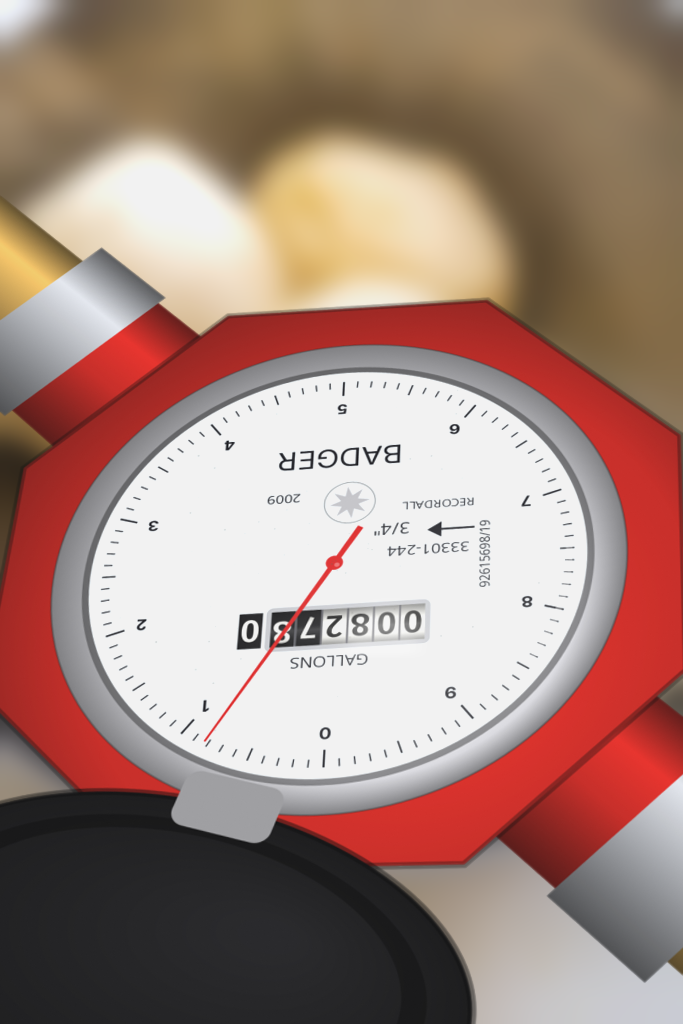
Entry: 82780.8 gal
